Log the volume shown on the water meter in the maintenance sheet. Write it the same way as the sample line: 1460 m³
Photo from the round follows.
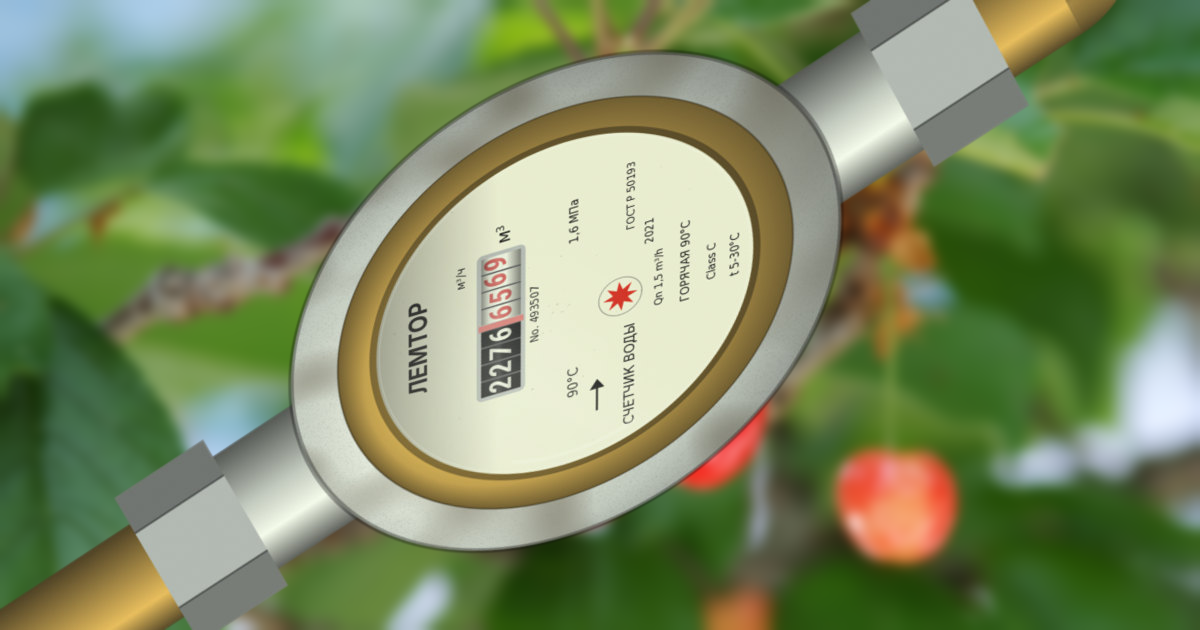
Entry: 2276.6569 m³
